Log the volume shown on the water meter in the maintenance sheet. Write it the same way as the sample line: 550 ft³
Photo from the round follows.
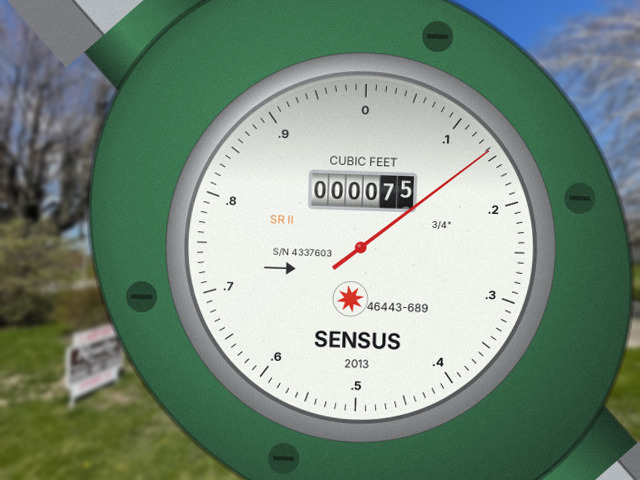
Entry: 75.14 ft³
